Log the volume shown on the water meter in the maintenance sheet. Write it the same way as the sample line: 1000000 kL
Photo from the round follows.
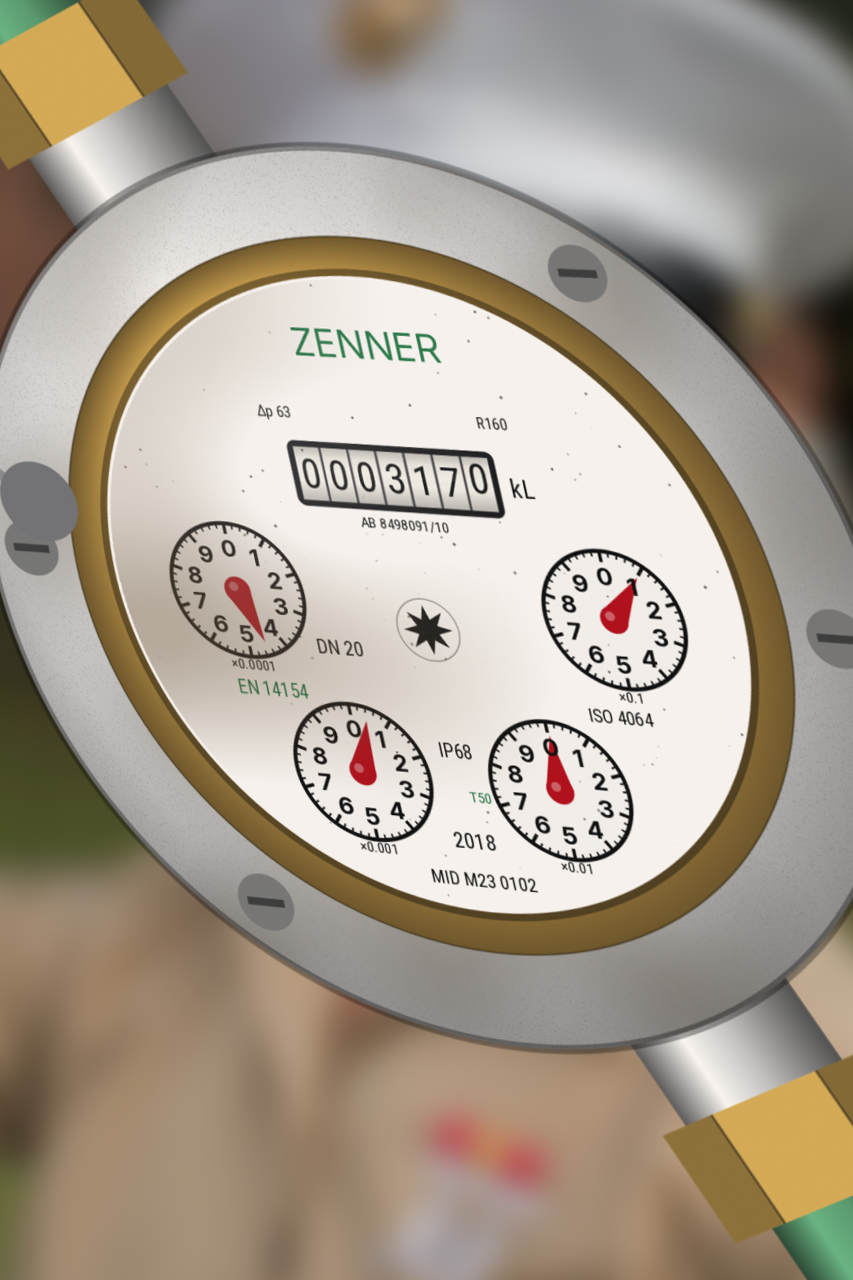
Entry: 3170.1004 kL
